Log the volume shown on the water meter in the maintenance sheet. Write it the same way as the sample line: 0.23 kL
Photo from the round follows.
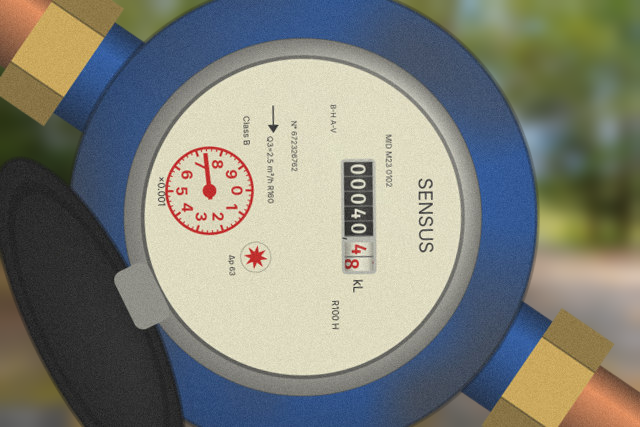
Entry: 40.477 kL
